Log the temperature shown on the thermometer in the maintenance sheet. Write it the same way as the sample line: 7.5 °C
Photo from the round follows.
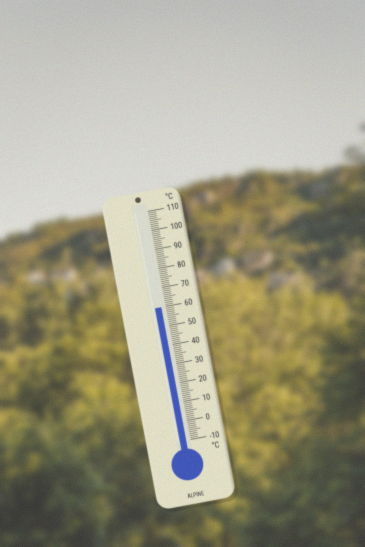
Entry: 60 °C
